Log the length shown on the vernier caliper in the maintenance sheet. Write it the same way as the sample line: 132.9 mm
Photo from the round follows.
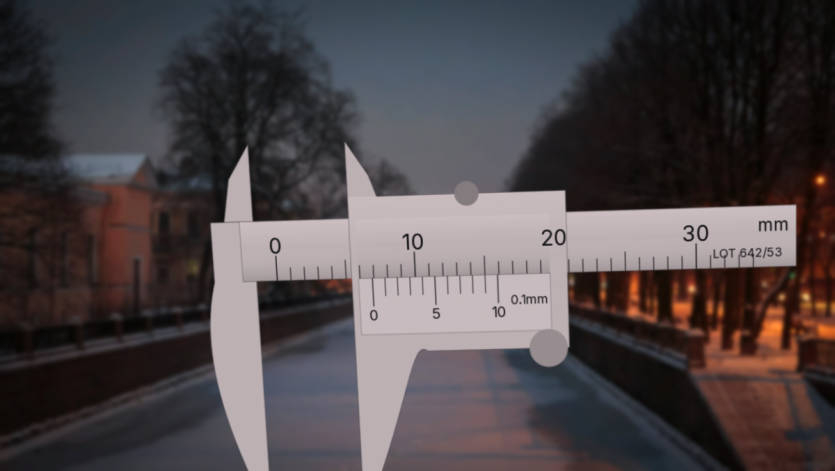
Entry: 6.9 mm
